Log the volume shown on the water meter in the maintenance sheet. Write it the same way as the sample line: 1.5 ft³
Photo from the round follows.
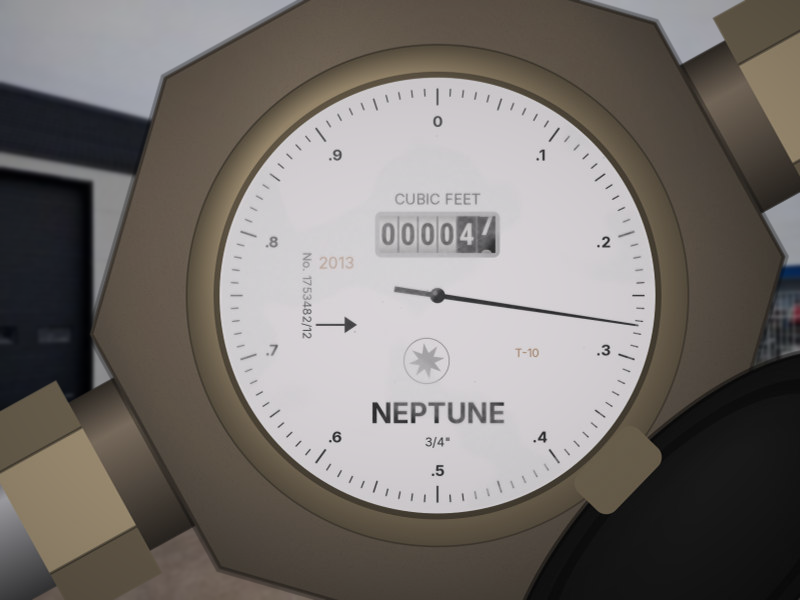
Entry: 47.27 ft³
